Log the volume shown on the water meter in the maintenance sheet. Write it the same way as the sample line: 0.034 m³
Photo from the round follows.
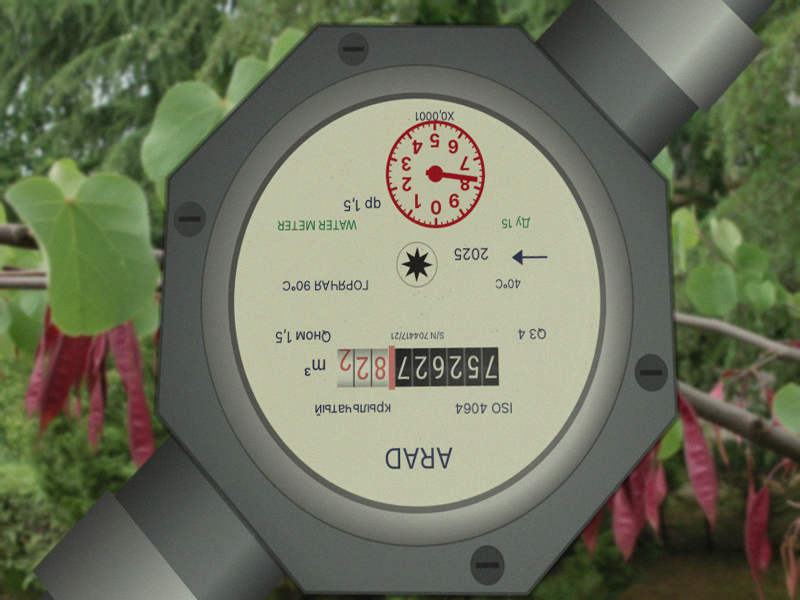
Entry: 752627.8217 m³
